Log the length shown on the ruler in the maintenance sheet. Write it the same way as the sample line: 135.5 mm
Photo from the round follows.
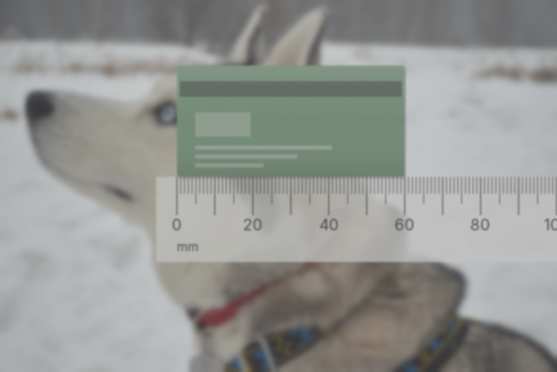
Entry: 60 mm
